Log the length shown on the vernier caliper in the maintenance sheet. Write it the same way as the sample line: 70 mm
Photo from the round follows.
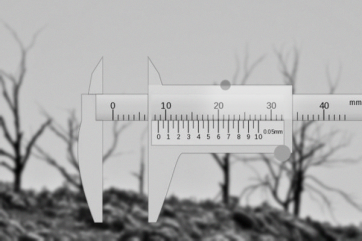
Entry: 8.6 mm
